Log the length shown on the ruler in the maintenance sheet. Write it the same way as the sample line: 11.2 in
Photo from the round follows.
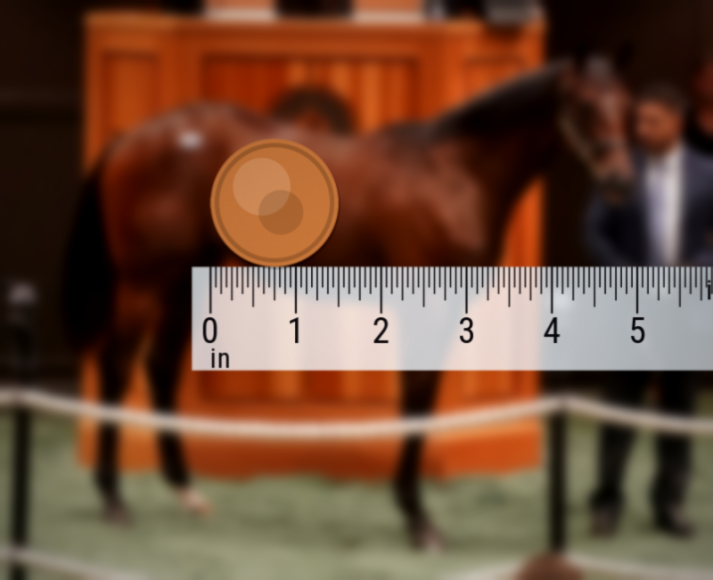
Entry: 1.5 in
